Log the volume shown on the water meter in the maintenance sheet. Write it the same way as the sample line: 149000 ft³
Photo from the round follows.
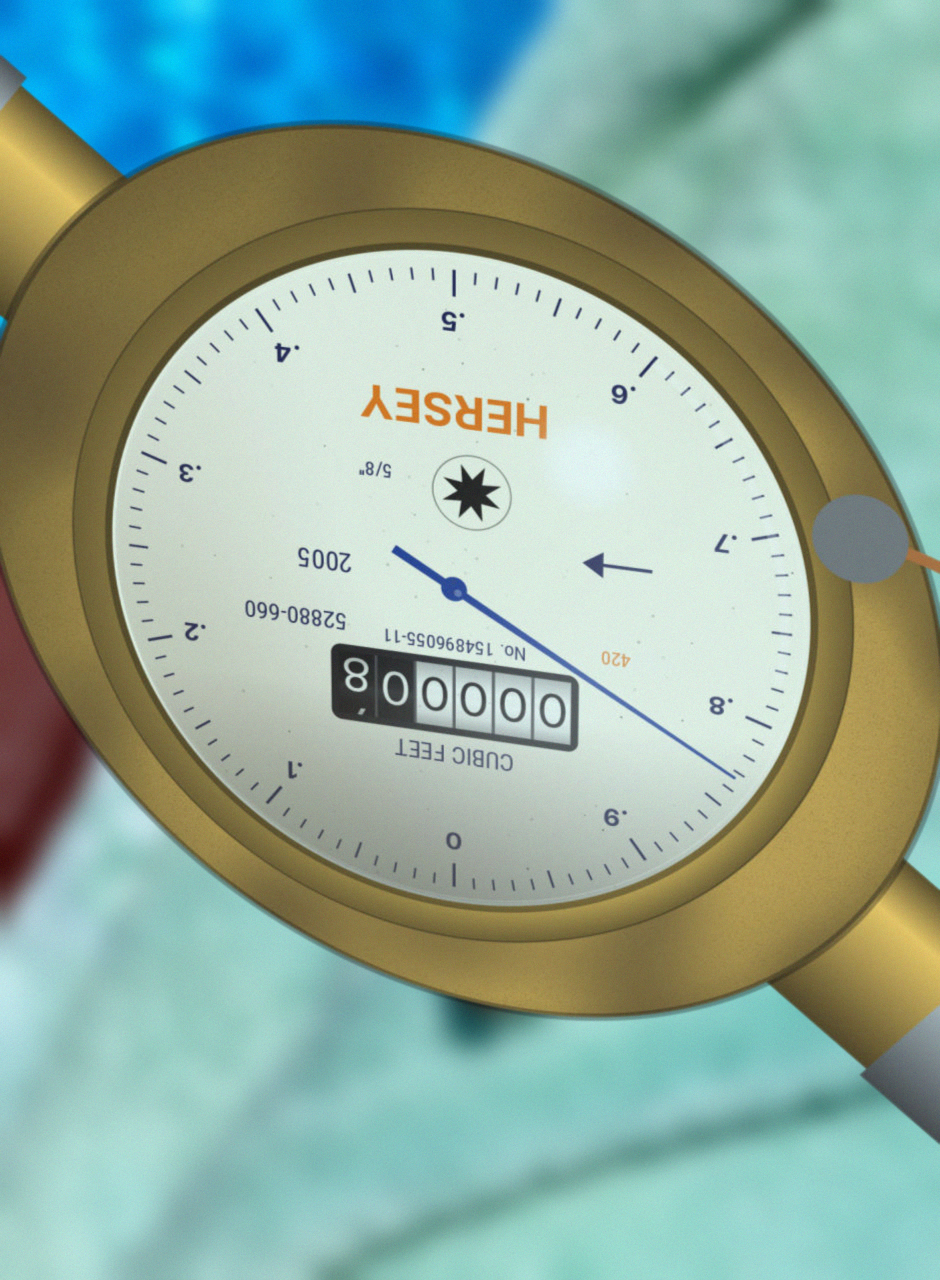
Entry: 7.83 ft³
